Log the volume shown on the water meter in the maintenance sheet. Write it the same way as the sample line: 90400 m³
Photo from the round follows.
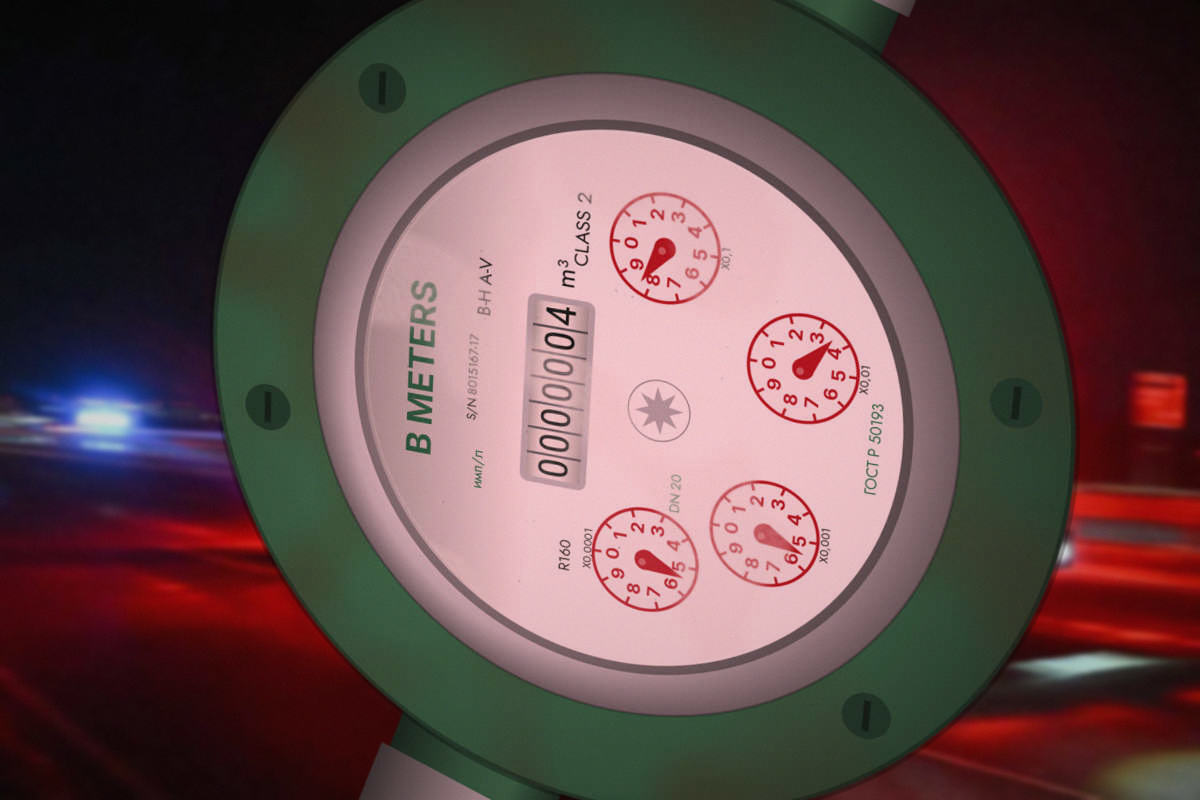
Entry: 4.8355 m³
